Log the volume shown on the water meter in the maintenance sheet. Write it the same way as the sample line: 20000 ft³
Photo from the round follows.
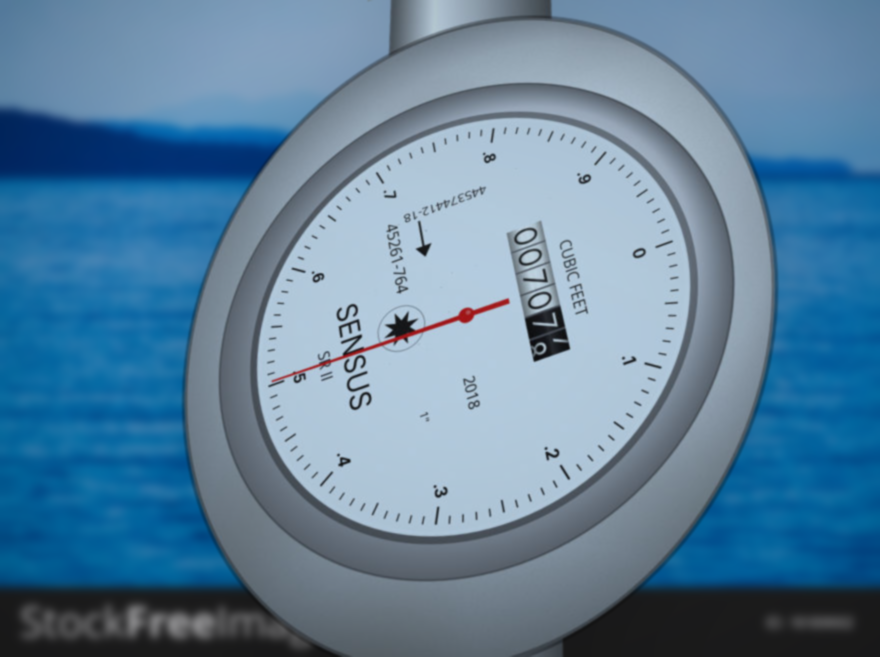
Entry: 7077.50 ft³
